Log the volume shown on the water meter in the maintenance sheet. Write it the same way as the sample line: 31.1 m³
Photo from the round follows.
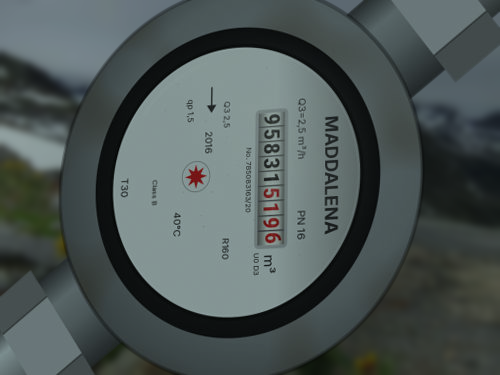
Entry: 95831.5196 m³
